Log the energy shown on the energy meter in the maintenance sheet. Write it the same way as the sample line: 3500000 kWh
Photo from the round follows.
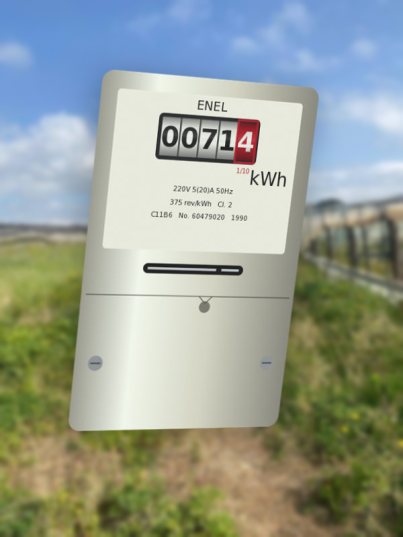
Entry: 71.4 kWh
